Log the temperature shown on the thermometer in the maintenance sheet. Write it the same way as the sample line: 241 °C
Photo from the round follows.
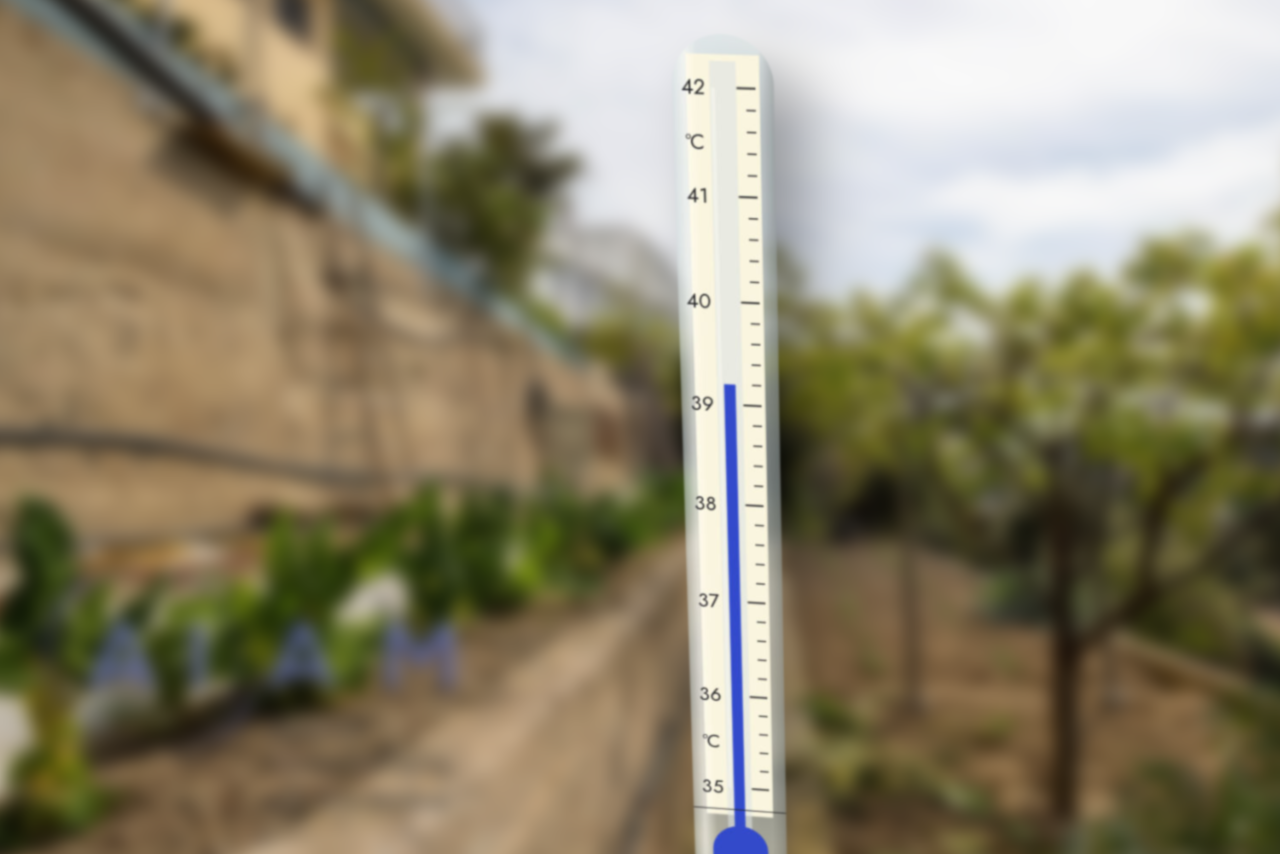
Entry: 39.2 °C
